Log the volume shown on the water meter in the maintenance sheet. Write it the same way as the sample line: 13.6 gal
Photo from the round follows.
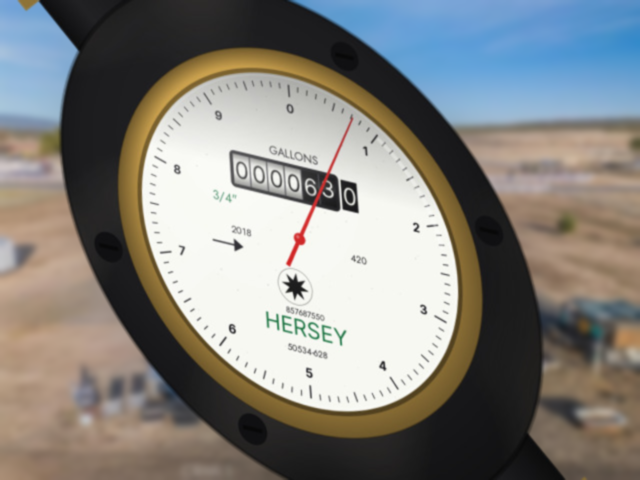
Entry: 630.7 gal
